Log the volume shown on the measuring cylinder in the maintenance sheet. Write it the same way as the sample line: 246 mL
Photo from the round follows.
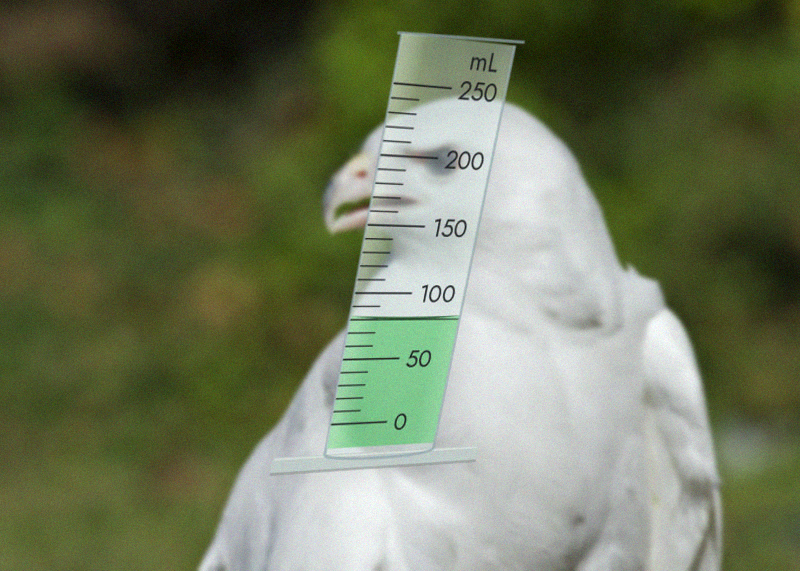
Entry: 80 mL
